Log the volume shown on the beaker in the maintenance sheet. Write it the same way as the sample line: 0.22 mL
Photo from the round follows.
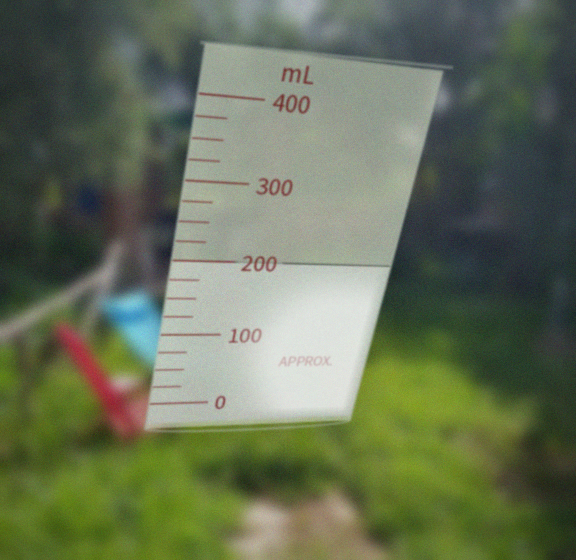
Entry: 200 mL
